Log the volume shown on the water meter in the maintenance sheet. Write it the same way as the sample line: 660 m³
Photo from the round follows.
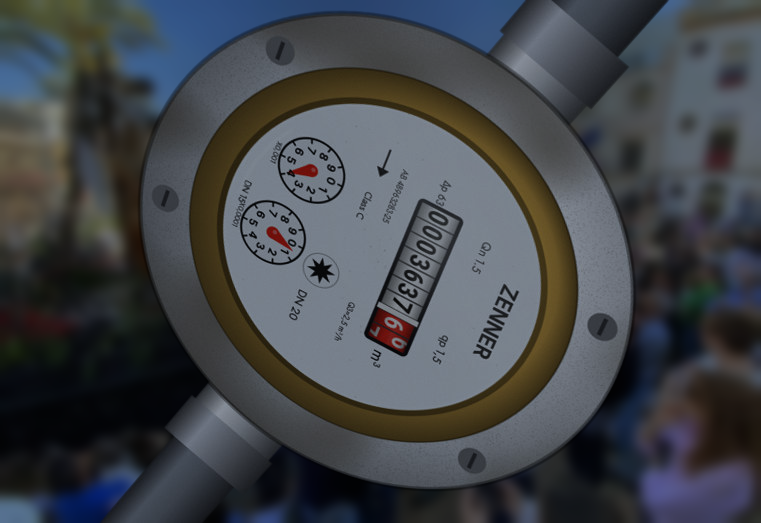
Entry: 3637.6640 m³
